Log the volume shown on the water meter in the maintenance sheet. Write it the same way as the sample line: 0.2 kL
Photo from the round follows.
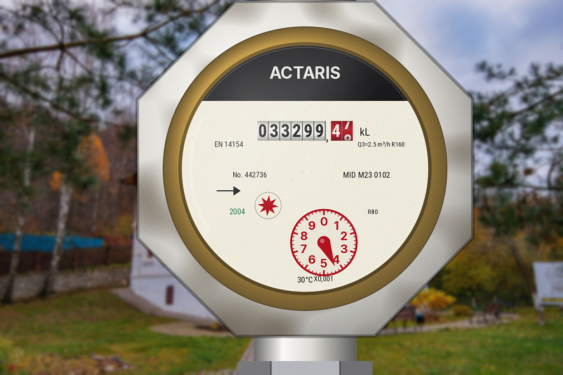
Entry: 33299.474 kL
